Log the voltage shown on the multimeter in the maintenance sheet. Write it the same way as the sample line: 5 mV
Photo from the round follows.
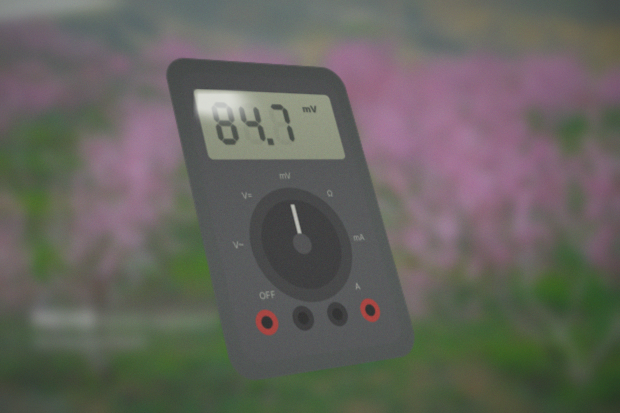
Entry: 84.7 mV
